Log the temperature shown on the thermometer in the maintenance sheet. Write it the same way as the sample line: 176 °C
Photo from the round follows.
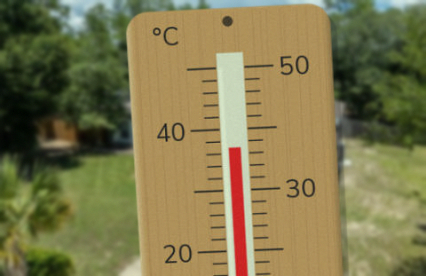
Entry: 37 °C
